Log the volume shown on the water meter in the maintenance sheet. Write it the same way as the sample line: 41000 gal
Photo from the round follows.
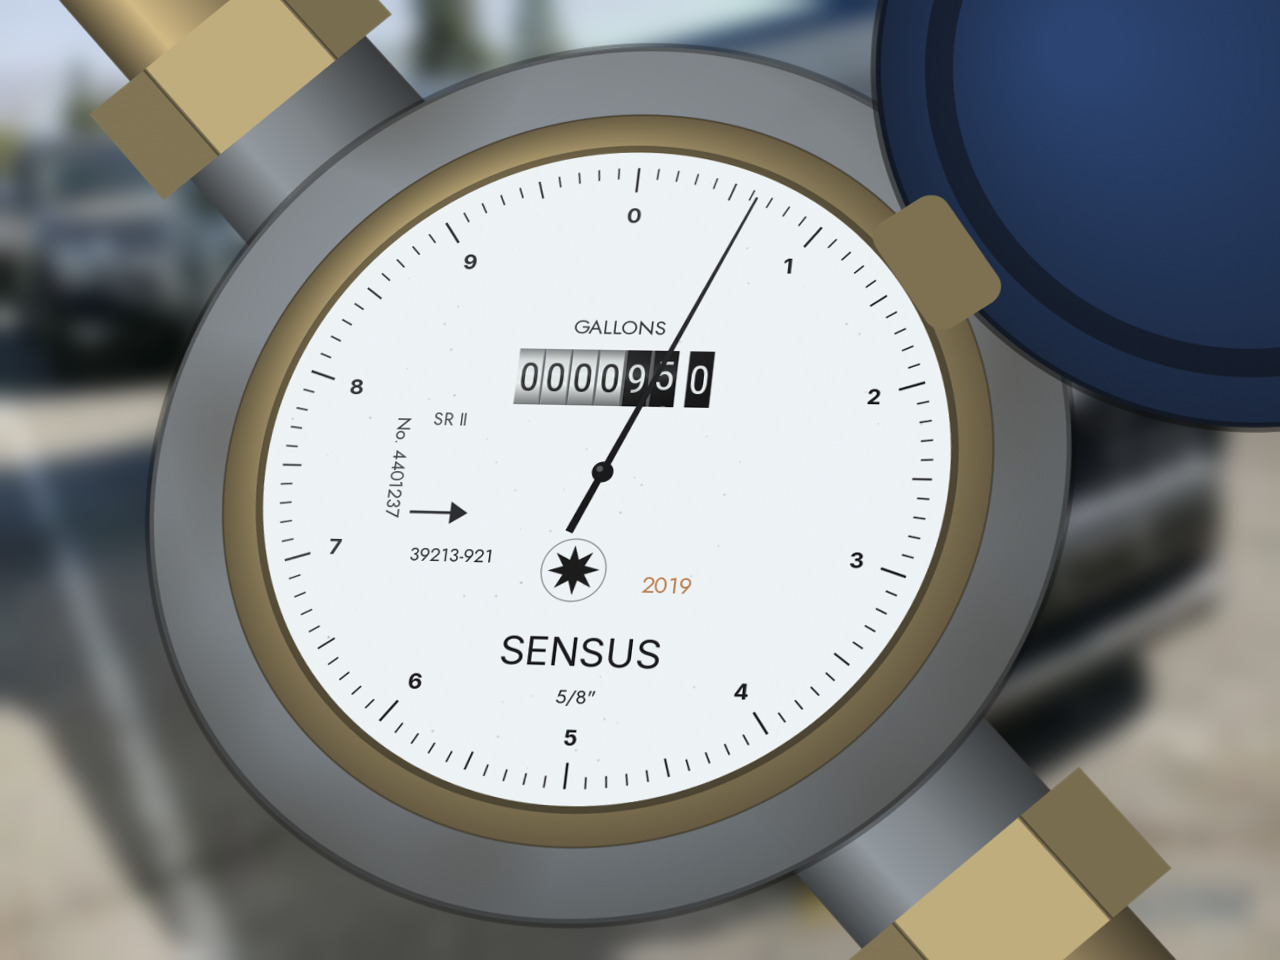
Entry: 950.6 gal
